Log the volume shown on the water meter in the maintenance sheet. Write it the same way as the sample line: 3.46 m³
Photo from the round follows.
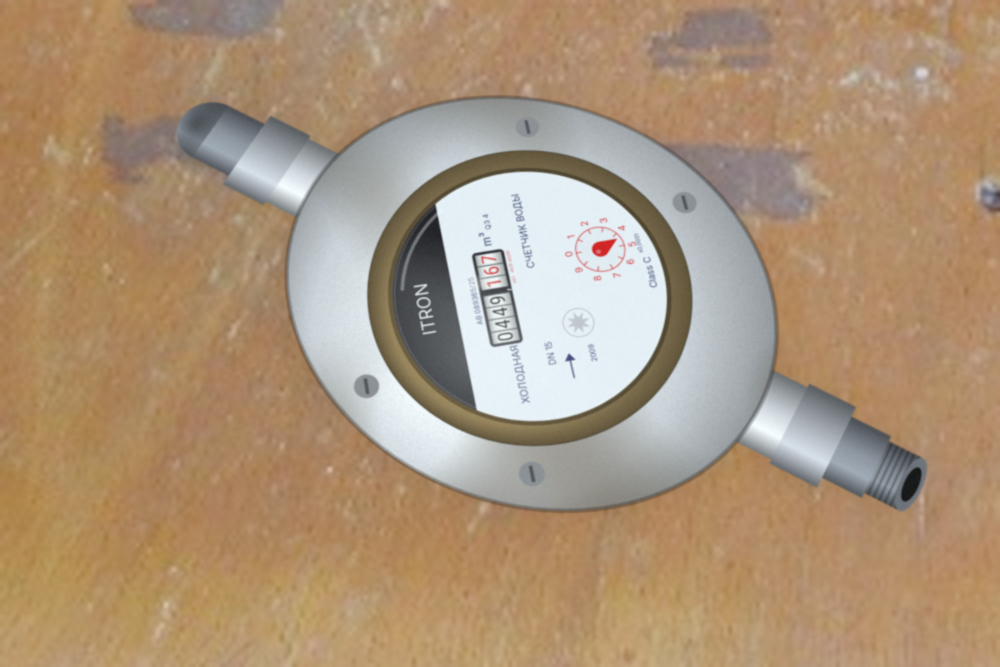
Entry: 449.1674 m³
